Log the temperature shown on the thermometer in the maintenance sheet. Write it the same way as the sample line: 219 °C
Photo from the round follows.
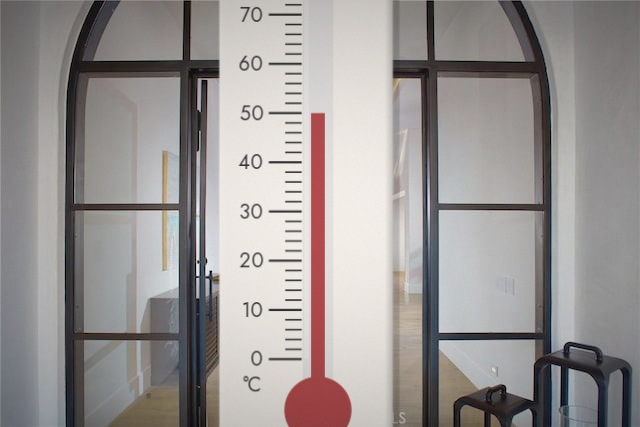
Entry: 50 °C
